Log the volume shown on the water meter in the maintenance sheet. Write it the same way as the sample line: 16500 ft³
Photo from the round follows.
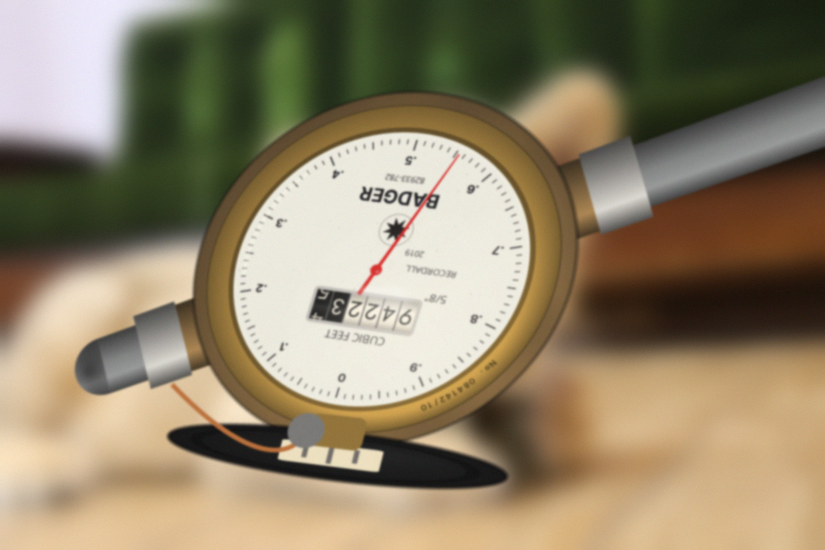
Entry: 942234.55 ft³
